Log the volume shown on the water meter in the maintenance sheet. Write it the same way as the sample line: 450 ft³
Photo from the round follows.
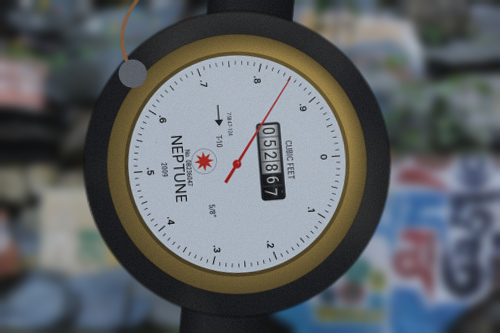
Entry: 52866.85 ft³
